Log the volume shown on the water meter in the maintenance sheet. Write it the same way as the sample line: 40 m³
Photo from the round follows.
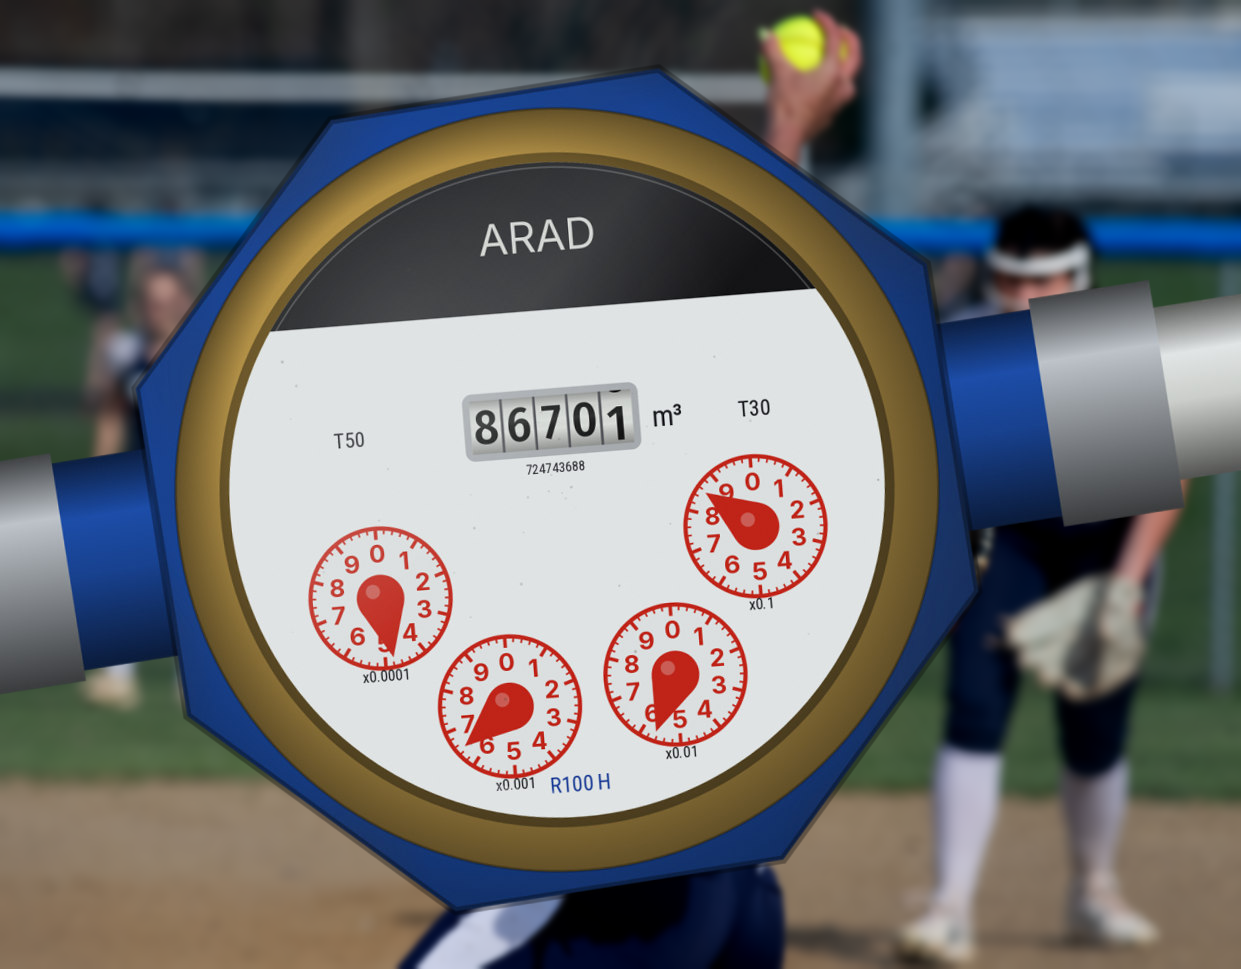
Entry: 86700.8564 m³
